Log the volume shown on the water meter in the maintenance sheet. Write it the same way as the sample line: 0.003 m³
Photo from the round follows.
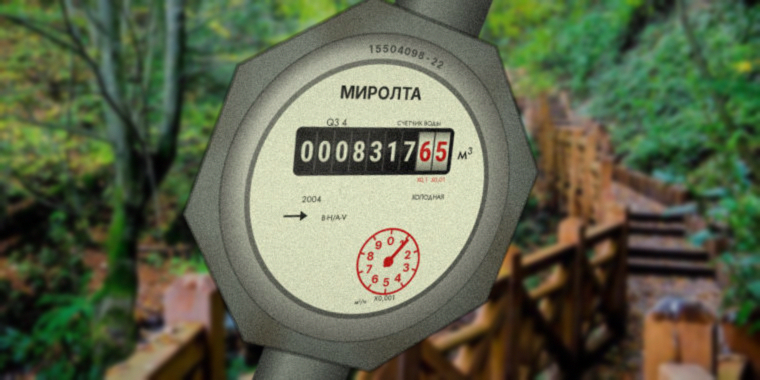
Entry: 8317.651 m³
